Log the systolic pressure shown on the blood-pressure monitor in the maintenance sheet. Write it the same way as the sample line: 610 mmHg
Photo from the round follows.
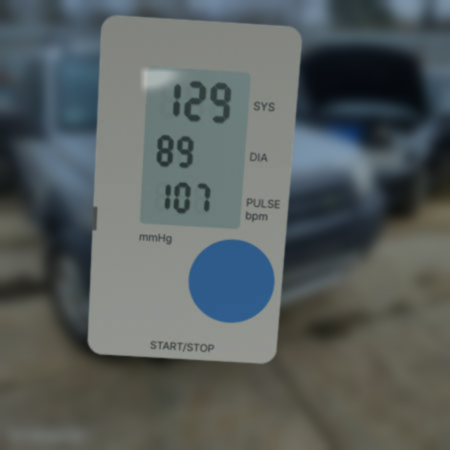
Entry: 129 mmHg
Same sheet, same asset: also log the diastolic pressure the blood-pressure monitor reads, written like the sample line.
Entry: 89 mmHg
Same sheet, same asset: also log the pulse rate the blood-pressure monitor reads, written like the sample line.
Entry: 107 bpm
